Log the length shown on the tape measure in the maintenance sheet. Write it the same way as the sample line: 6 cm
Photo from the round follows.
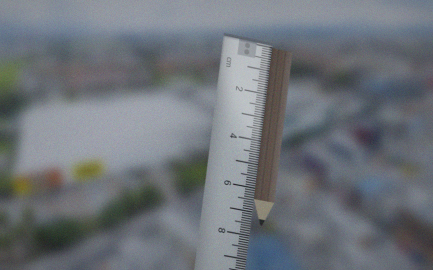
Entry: 7.5 cm
